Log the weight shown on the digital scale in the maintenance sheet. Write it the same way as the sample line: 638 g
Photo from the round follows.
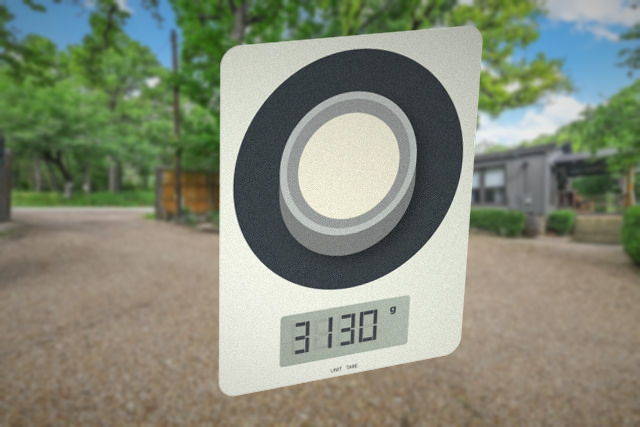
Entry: 3130 g
